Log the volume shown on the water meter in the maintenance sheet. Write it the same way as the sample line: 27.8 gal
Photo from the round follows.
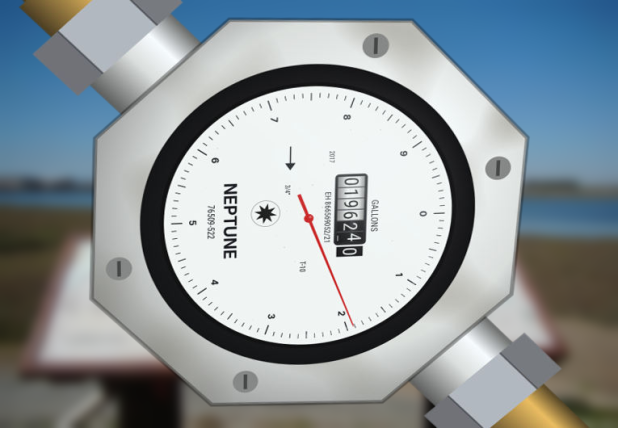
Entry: 196241.9 gal
